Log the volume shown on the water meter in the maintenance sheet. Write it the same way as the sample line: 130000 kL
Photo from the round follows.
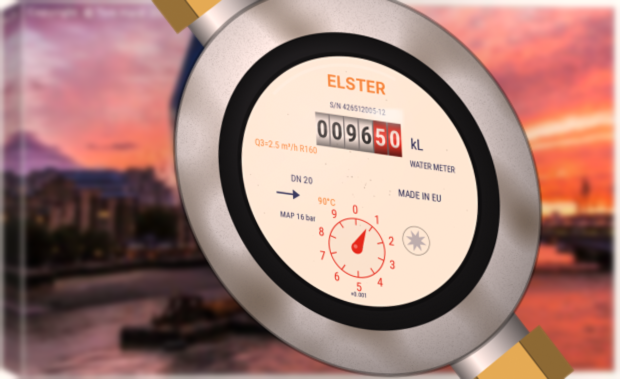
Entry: 96.500 kL
